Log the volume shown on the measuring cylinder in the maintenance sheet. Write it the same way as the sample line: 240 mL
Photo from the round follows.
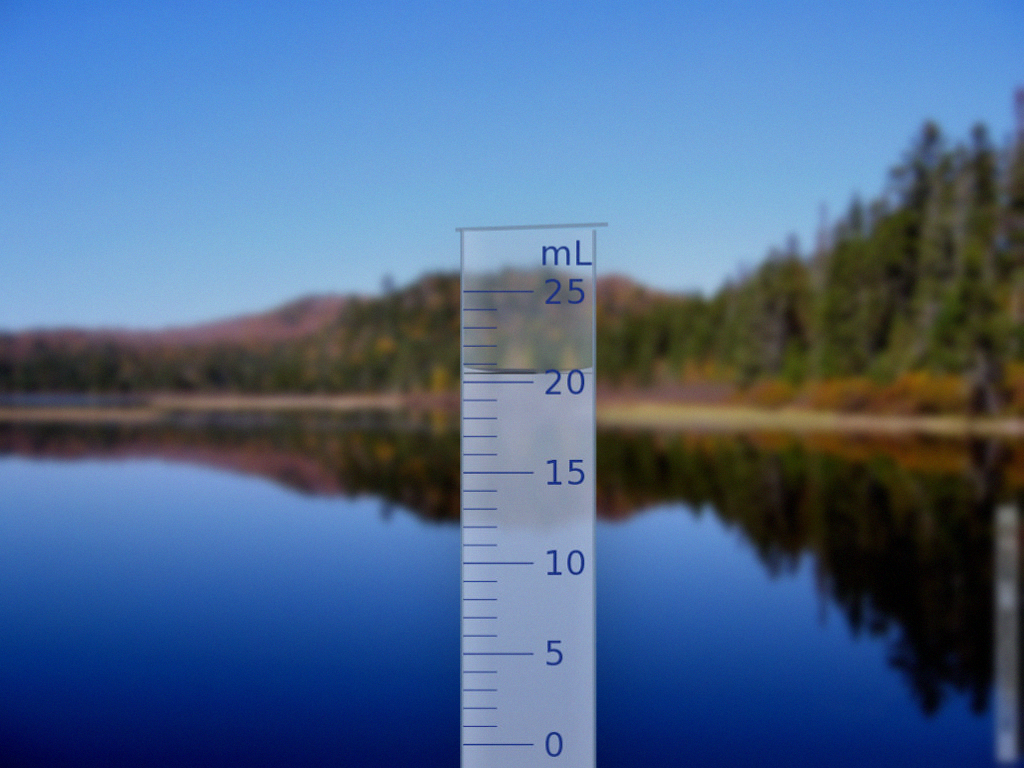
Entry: 20.5 mL
